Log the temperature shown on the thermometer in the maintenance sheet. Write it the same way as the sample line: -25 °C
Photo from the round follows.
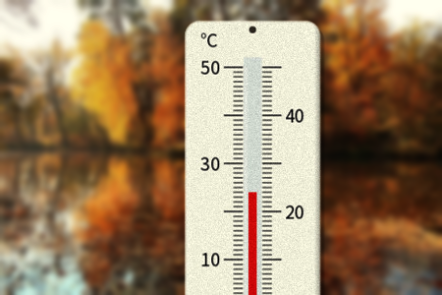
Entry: 24 °C
